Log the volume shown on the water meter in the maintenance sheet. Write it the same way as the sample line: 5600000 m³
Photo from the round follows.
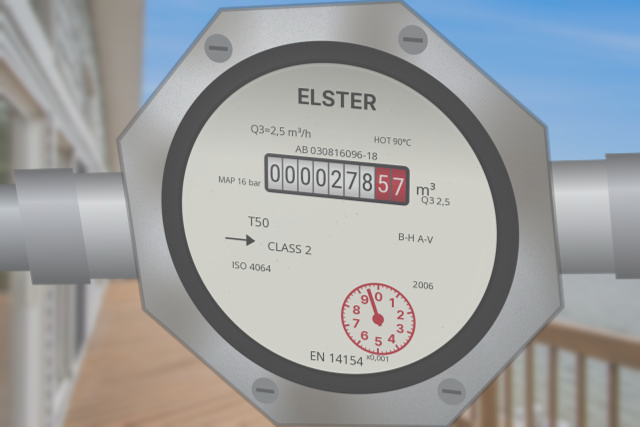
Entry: 278.569 m³
